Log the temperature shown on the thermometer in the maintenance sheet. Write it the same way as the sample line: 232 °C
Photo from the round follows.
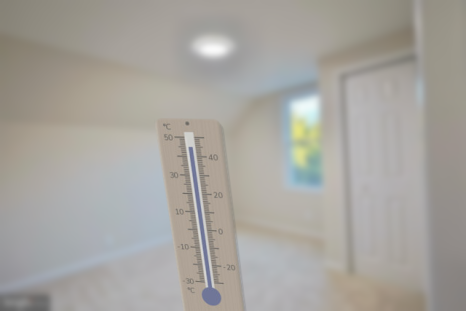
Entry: 45 °C
